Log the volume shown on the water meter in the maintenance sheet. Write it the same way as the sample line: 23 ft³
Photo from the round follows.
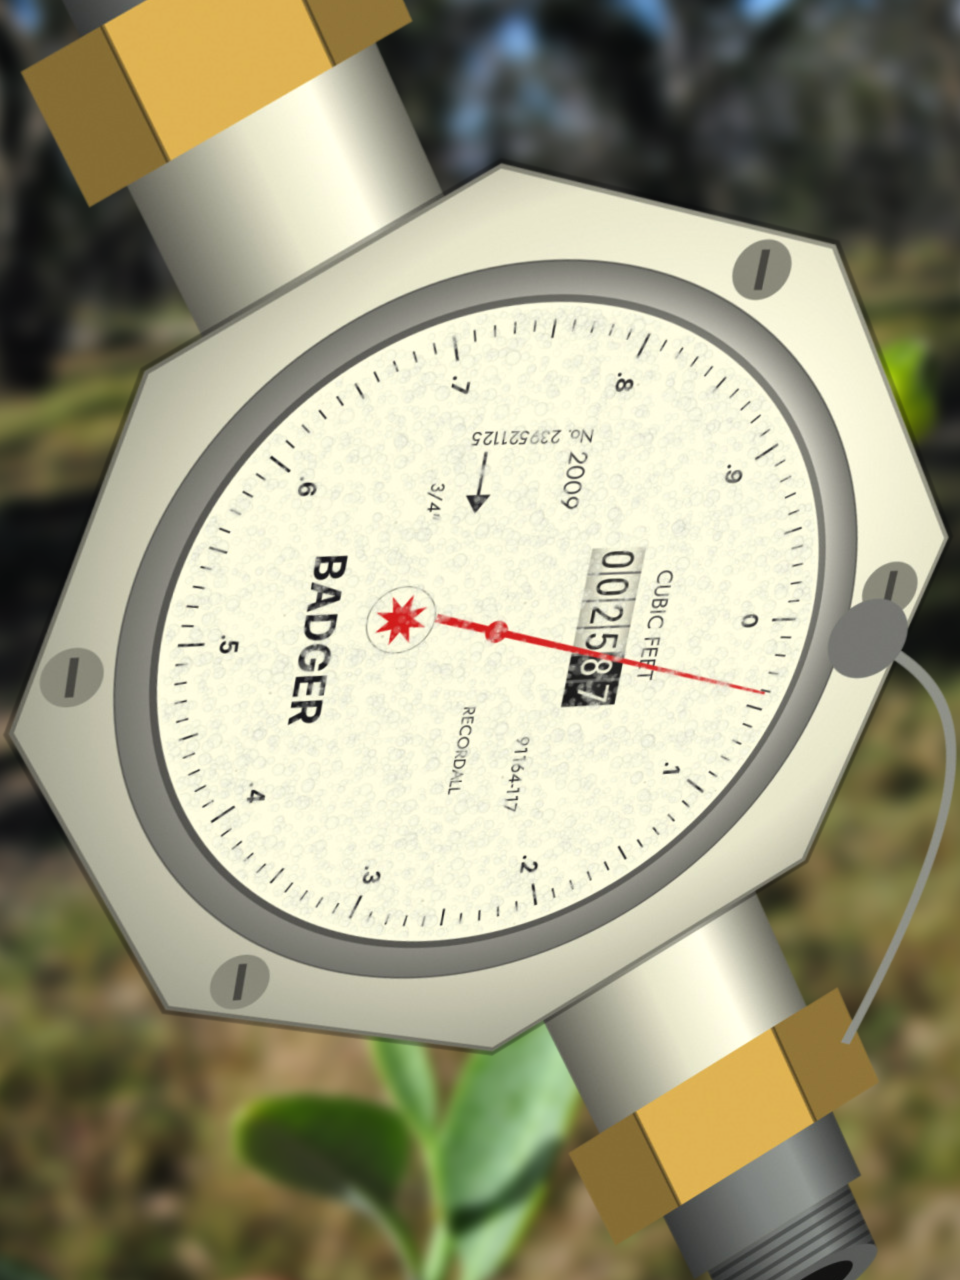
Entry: 2587.04 ft³
